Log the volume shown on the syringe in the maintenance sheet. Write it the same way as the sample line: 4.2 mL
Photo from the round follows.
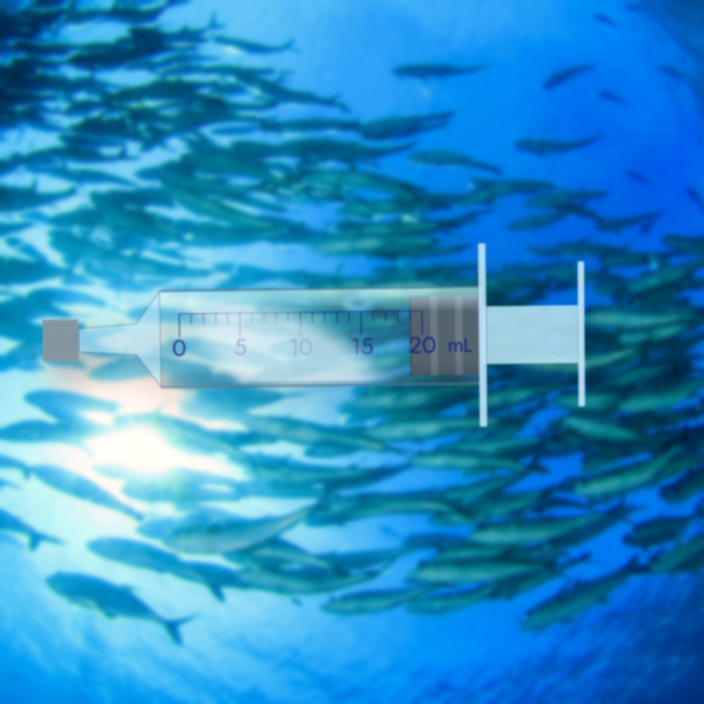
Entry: 19 mL
